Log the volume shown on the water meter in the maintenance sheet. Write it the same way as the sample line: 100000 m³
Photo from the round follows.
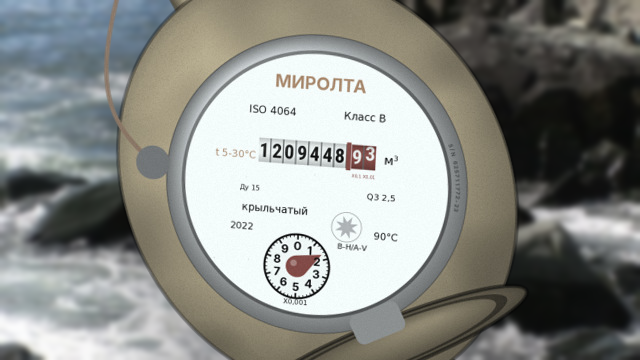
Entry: 1209448.931 m³
